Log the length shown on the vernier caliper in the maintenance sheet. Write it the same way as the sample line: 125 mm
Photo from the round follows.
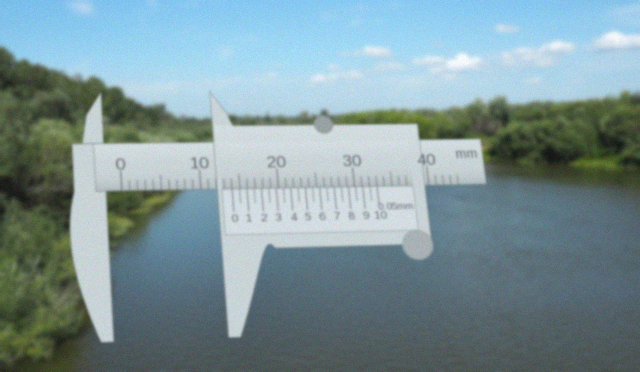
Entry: 14.0 mm
